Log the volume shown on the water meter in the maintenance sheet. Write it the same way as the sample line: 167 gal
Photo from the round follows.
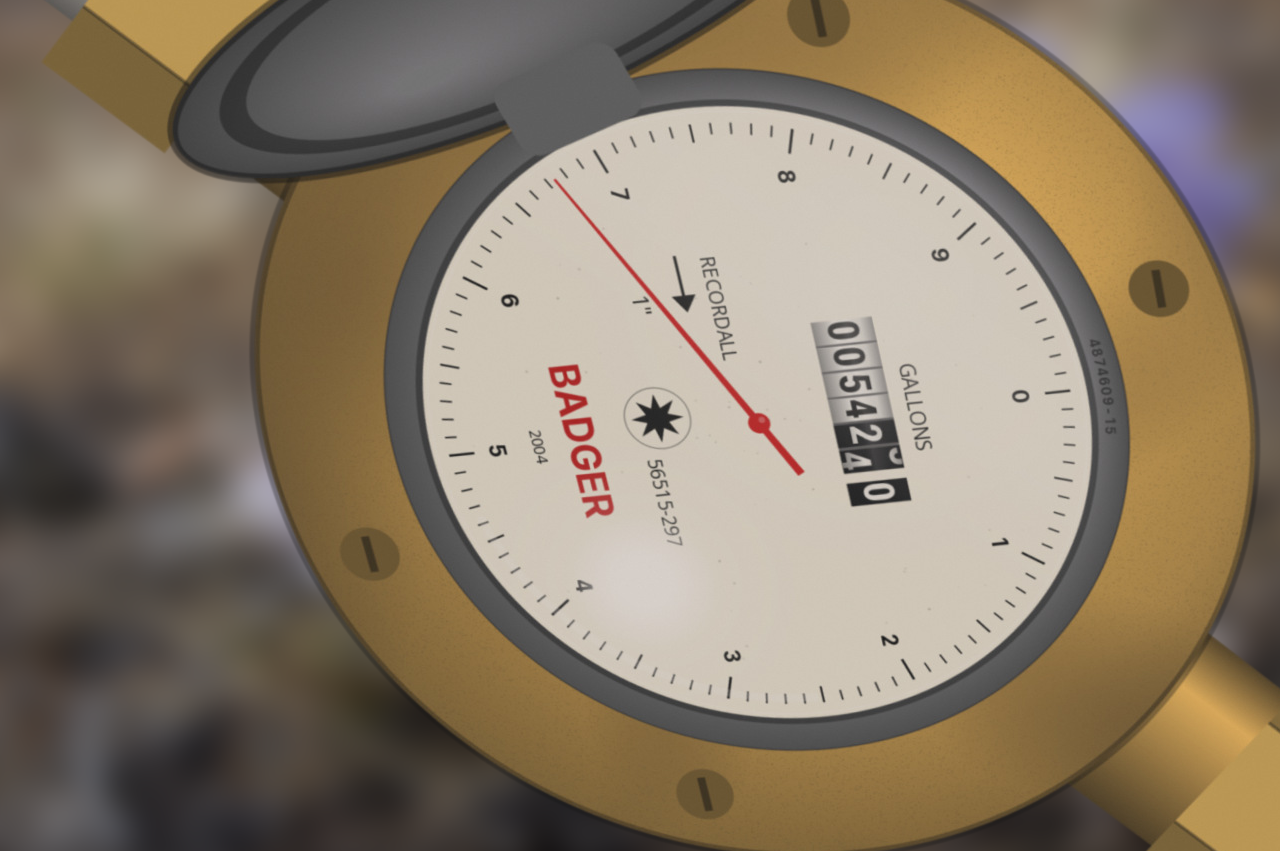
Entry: 54236.7 gal
